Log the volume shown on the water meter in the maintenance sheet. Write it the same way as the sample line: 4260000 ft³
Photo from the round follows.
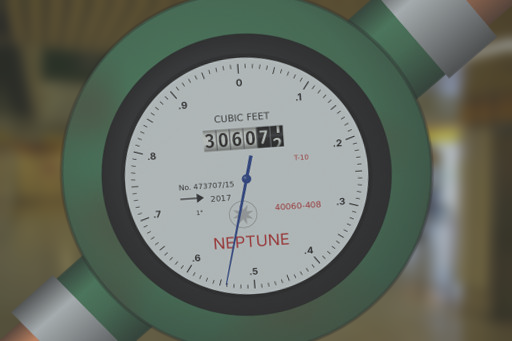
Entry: 306071.54 ft³
